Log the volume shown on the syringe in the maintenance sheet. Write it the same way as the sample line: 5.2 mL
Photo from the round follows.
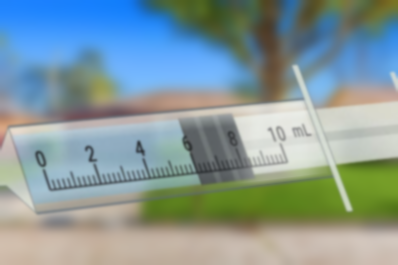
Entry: 6 mL
